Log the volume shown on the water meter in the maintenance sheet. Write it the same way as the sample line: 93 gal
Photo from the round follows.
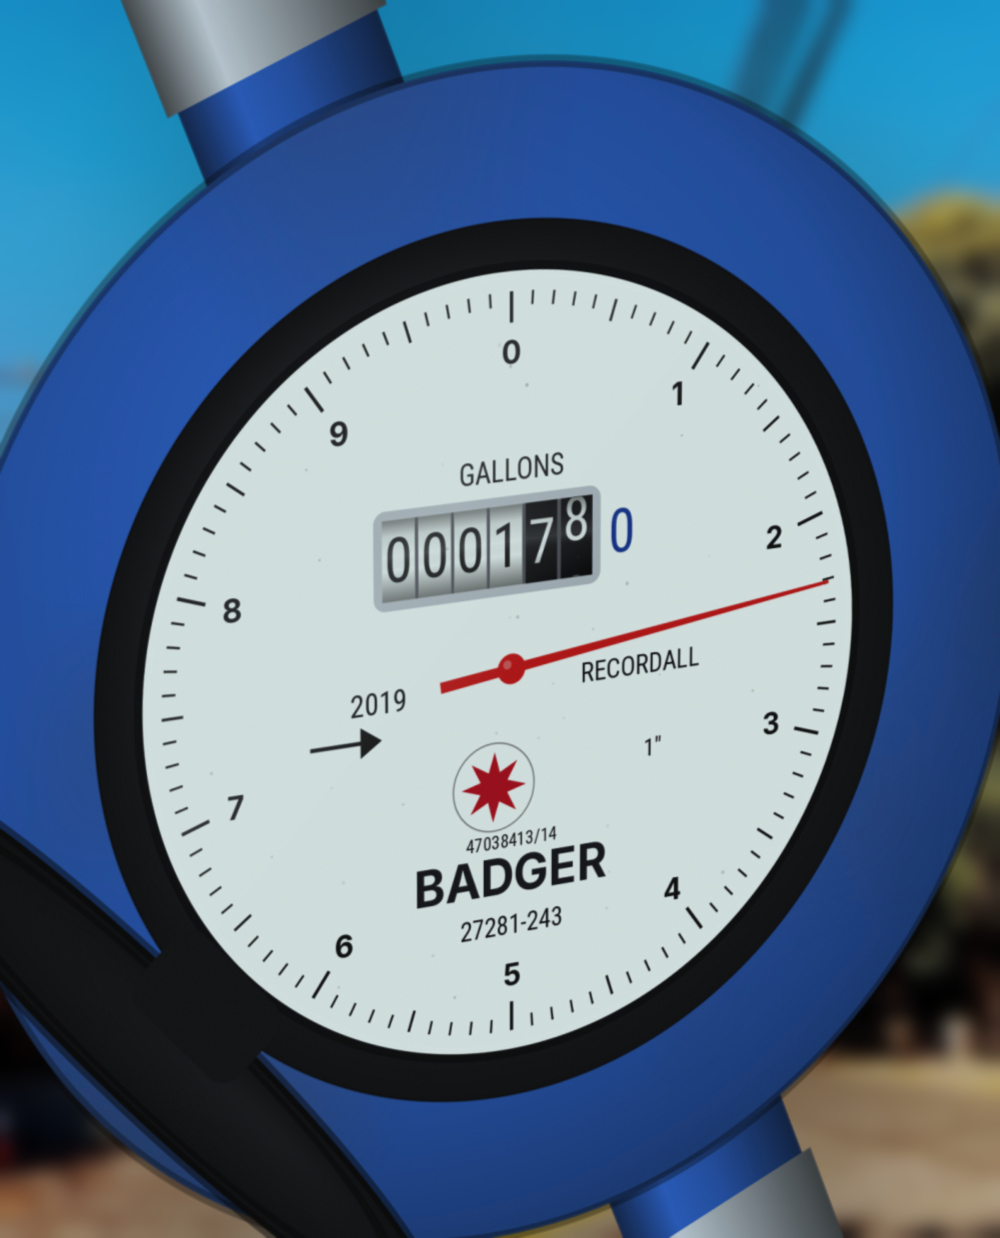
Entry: 1782.3 gal
